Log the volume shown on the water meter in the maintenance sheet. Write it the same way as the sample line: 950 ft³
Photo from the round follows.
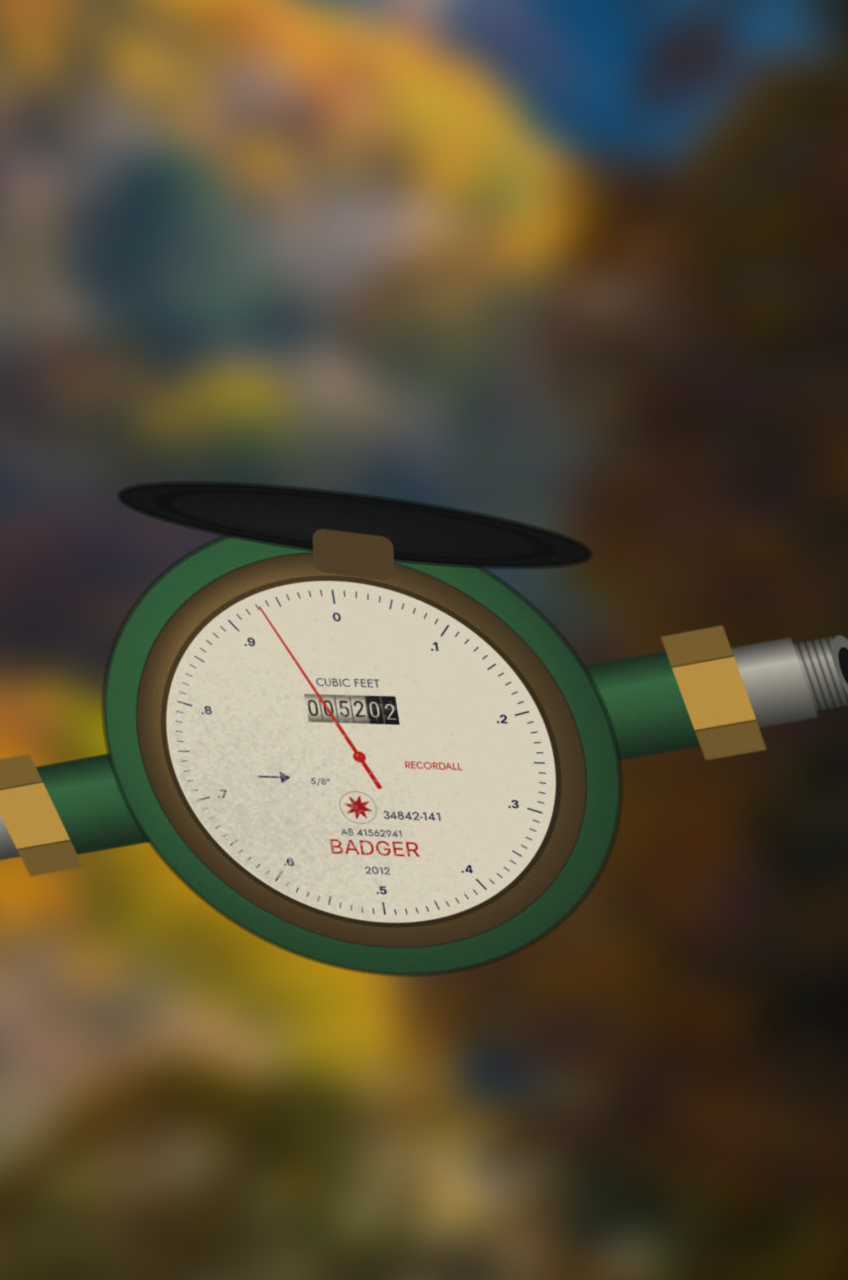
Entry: 5201.93 ft³
